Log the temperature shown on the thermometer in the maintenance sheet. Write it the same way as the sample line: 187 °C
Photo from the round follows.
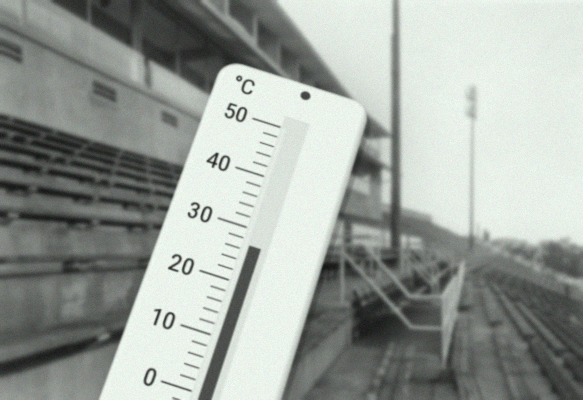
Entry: 27 °C
